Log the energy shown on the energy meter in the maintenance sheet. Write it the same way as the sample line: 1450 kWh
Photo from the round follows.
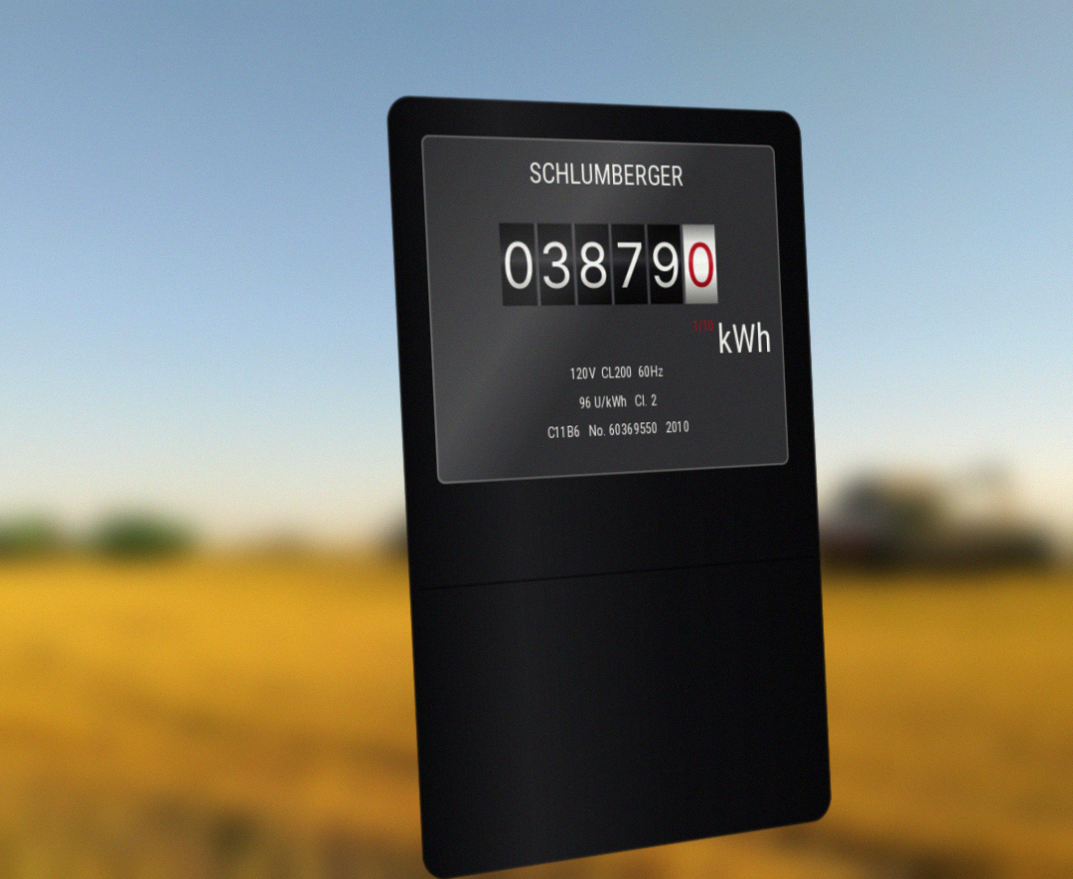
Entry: 3879.0 kWh
